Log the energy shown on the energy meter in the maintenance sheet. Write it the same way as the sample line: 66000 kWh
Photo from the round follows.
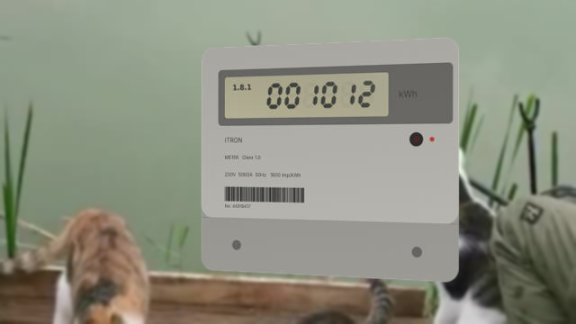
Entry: 1012 kWh
